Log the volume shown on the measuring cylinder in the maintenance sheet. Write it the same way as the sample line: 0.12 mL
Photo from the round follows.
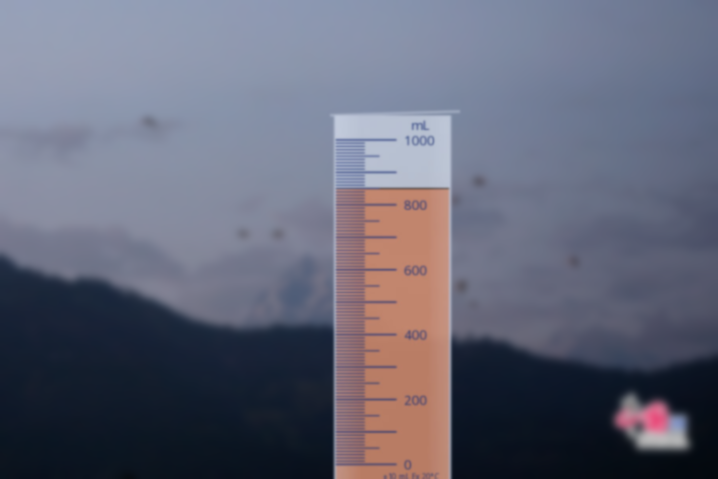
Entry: 850 mL
